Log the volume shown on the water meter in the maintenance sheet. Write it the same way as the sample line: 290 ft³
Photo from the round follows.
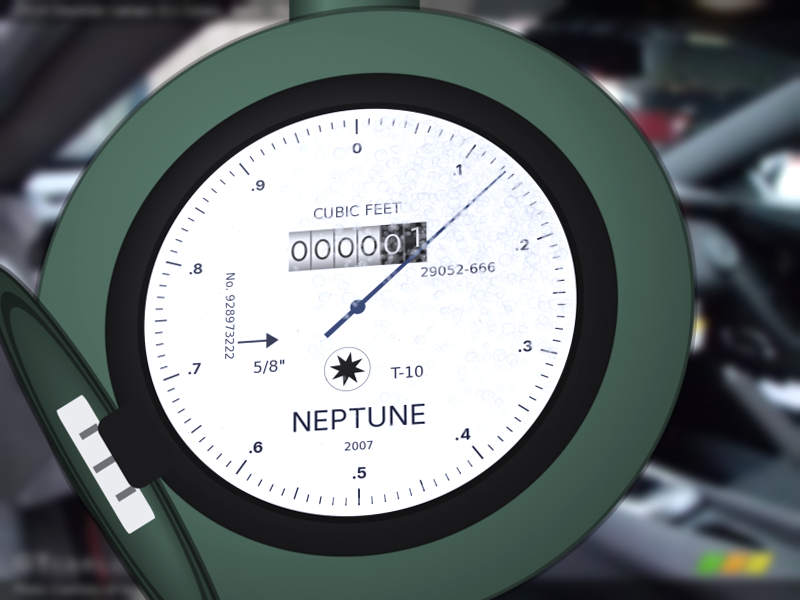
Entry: 1.13 ft³
